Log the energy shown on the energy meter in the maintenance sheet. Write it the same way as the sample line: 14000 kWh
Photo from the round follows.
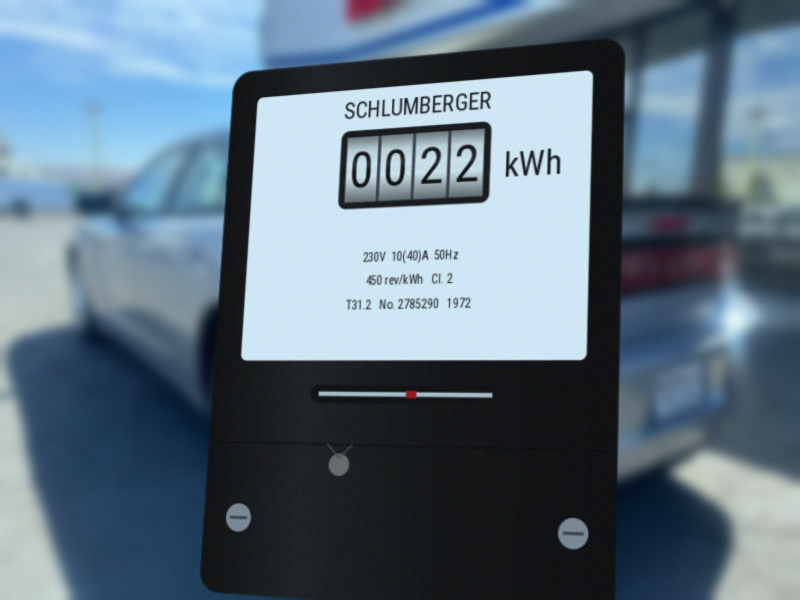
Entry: 22 kWh
